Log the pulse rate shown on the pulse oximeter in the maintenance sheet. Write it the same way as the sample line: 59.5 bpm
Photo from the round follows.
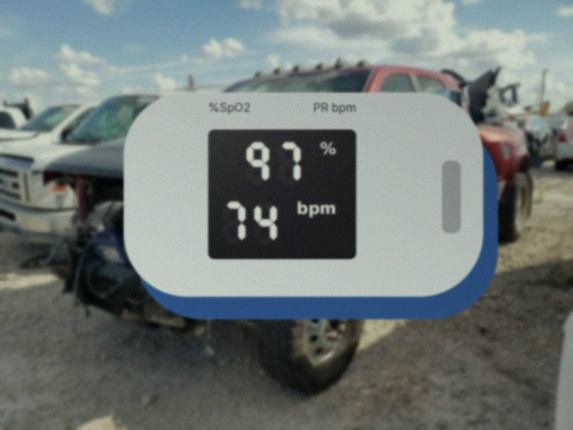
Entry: 74 bpm
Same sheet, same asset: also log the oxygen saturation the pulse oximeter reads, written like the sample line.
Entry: 97 %
